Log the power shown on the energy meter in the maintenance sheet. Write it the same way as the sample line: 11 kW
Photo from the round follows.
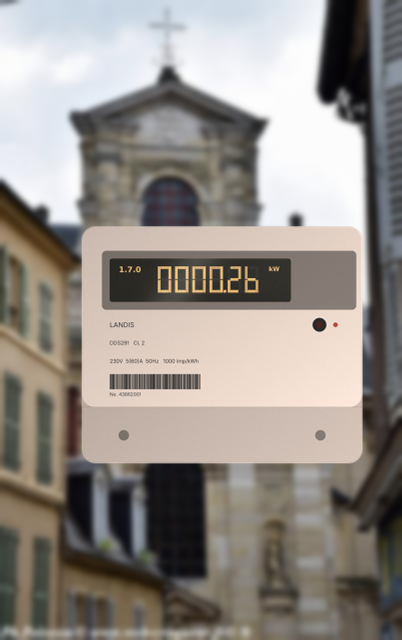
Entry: 0.26 kW
